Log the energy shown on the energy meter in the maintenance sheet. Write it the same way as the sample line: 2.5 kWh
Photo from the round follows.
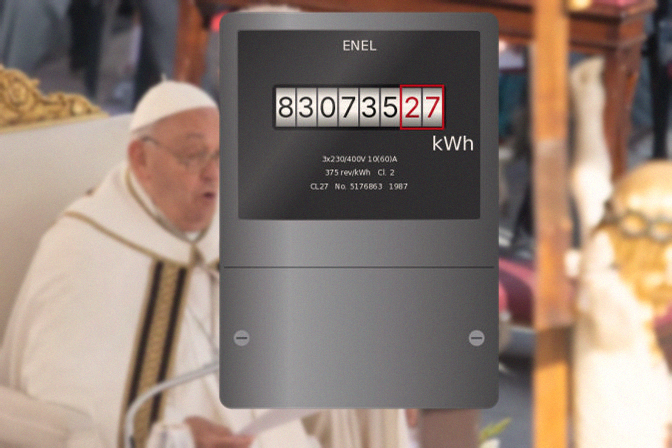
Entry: 830735.27 kWh
